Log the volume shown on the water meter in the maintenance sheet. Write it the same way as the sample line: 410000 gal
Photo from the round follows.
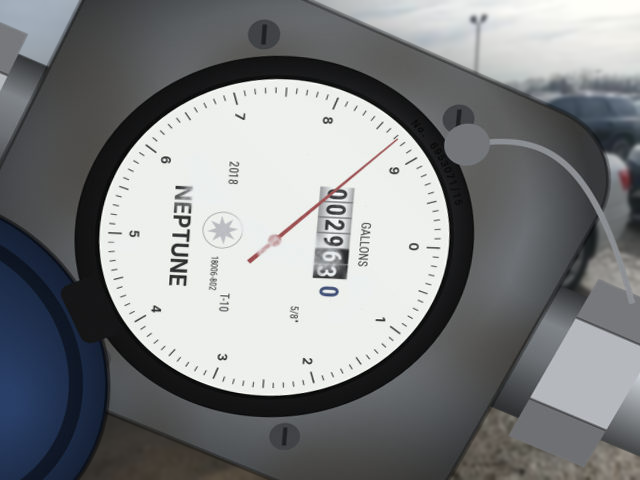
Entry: 29628.7 gal
